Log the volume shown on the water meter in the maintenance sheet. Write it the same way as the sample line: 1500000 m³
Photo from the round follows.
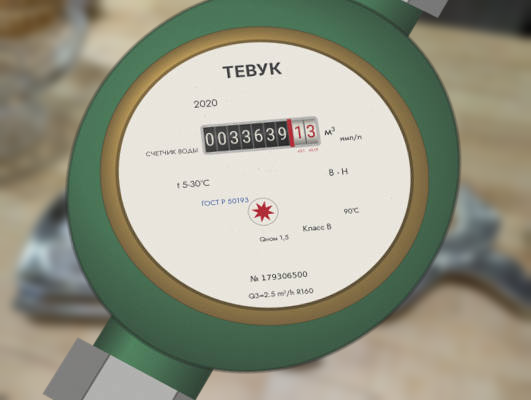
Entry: 33639.13 m³
